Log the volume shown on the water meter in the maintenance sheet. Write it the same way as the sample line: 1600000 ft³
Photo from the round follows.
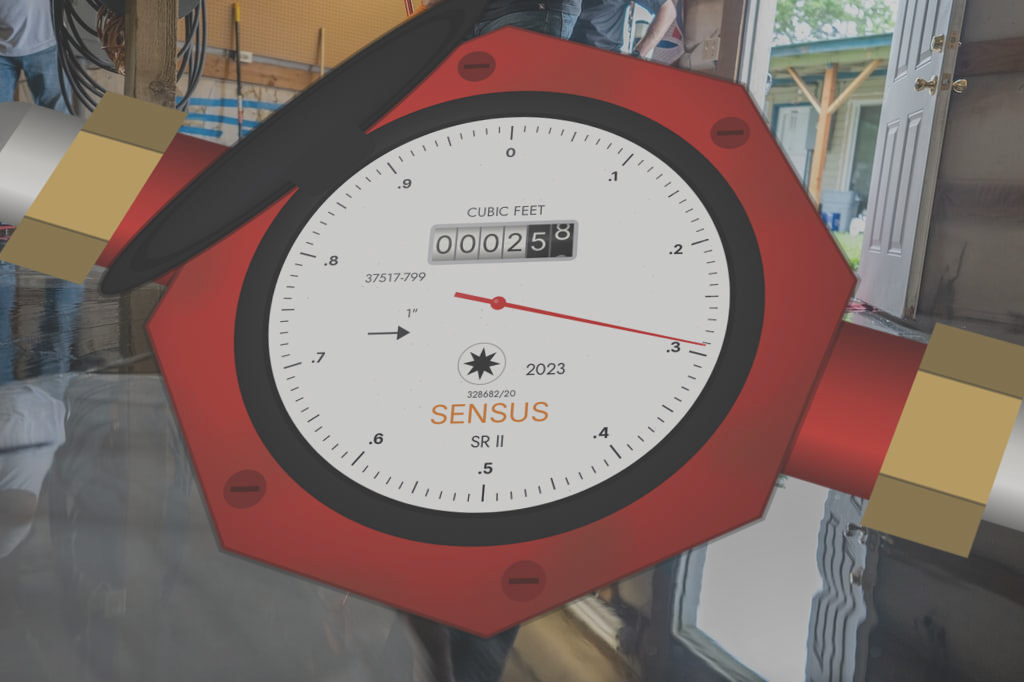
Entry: 258.29 ft³
